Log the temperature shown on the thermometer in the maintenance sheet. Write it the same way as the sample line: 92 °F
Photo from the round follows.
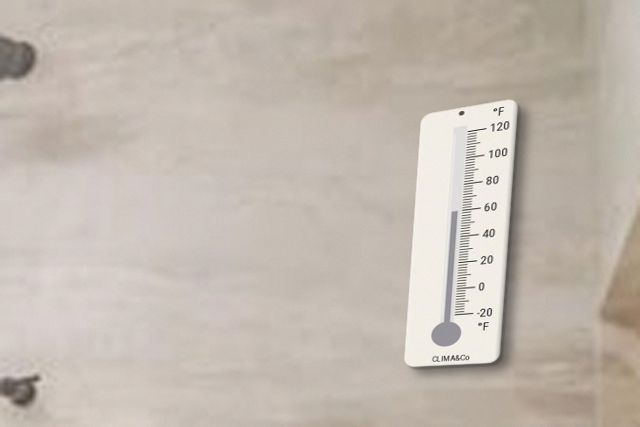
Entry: 60 °F
